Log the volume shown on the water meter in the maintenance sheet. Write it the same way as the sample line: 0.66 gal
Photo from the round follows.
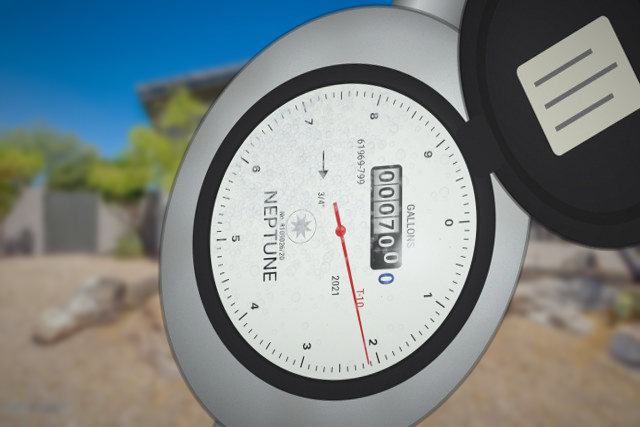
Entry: 7002.1 gal
